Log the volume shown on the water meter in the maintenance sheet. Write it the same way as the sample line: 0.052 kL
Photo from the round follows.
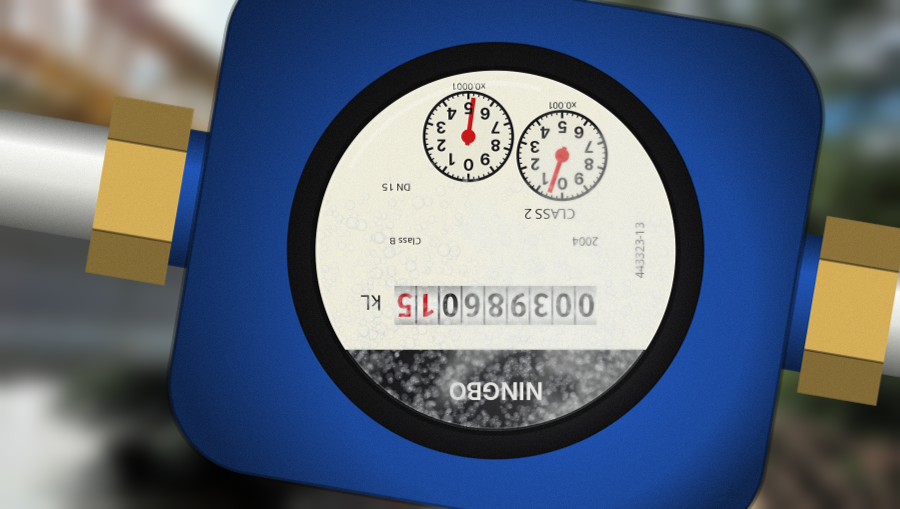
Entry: 39860.1505 kL
